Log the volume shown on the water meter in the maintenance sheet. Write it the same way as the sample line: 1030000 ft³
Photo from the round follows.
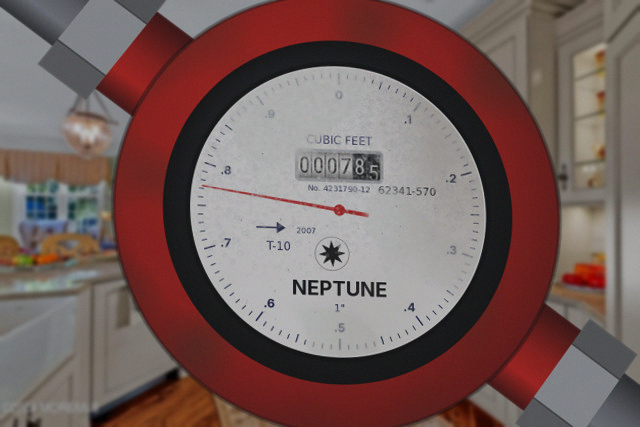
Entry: 784.77 ft³
